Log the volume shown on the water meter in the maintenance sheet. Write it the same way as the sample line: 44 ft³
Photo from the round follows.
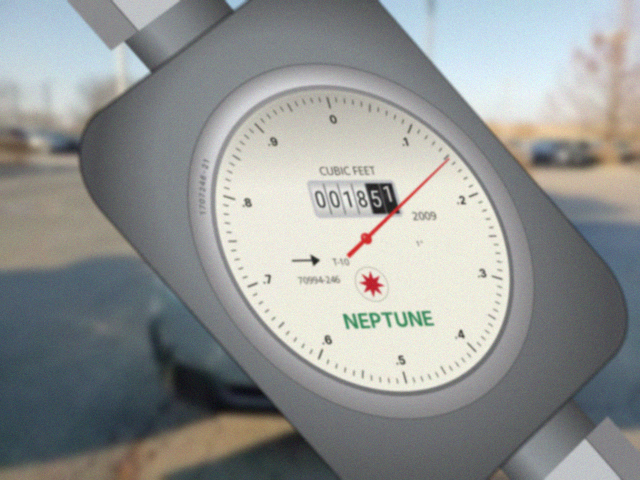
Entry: 1851.15 ft³
